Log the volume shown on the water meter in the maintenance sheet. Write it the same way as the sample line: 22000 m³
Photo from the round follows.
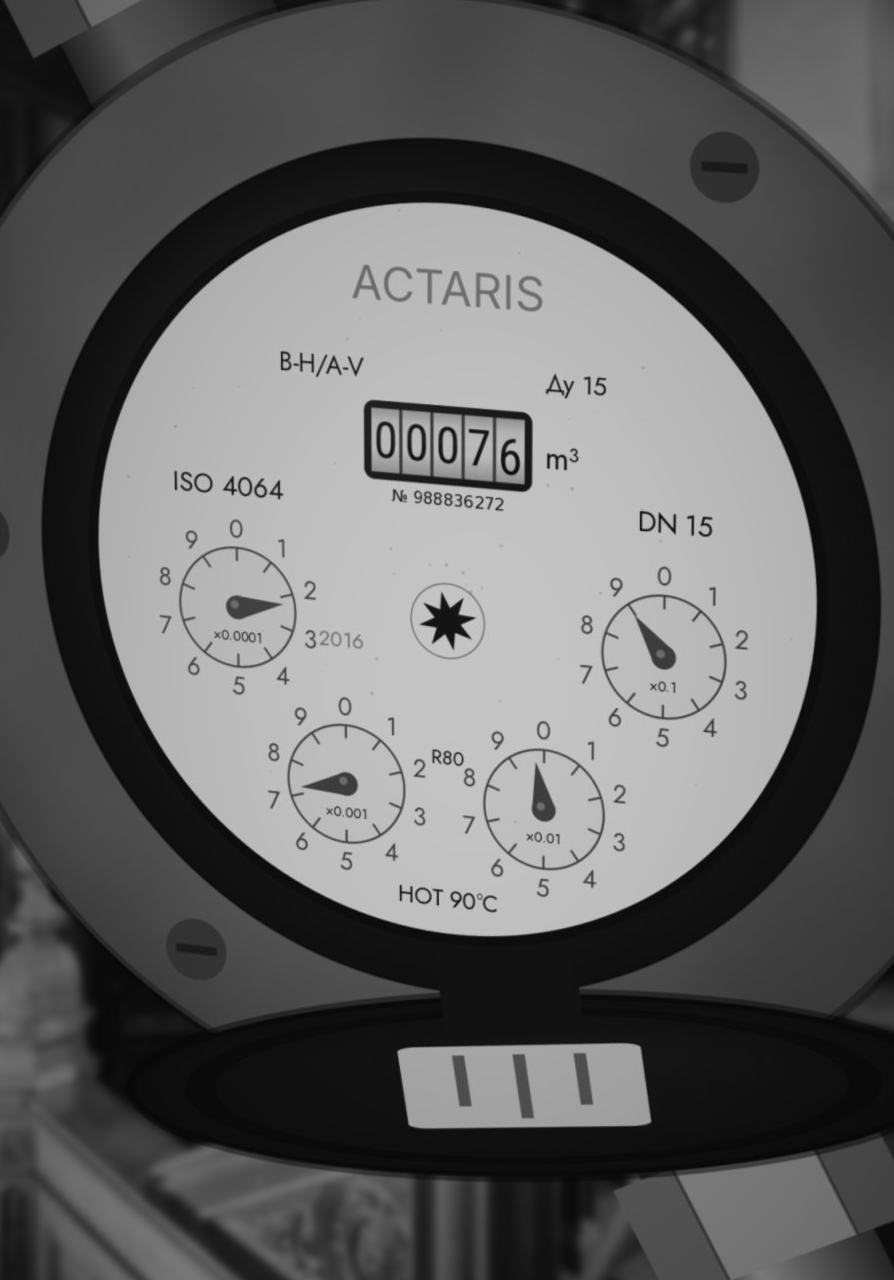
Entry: 75.8972 m³
